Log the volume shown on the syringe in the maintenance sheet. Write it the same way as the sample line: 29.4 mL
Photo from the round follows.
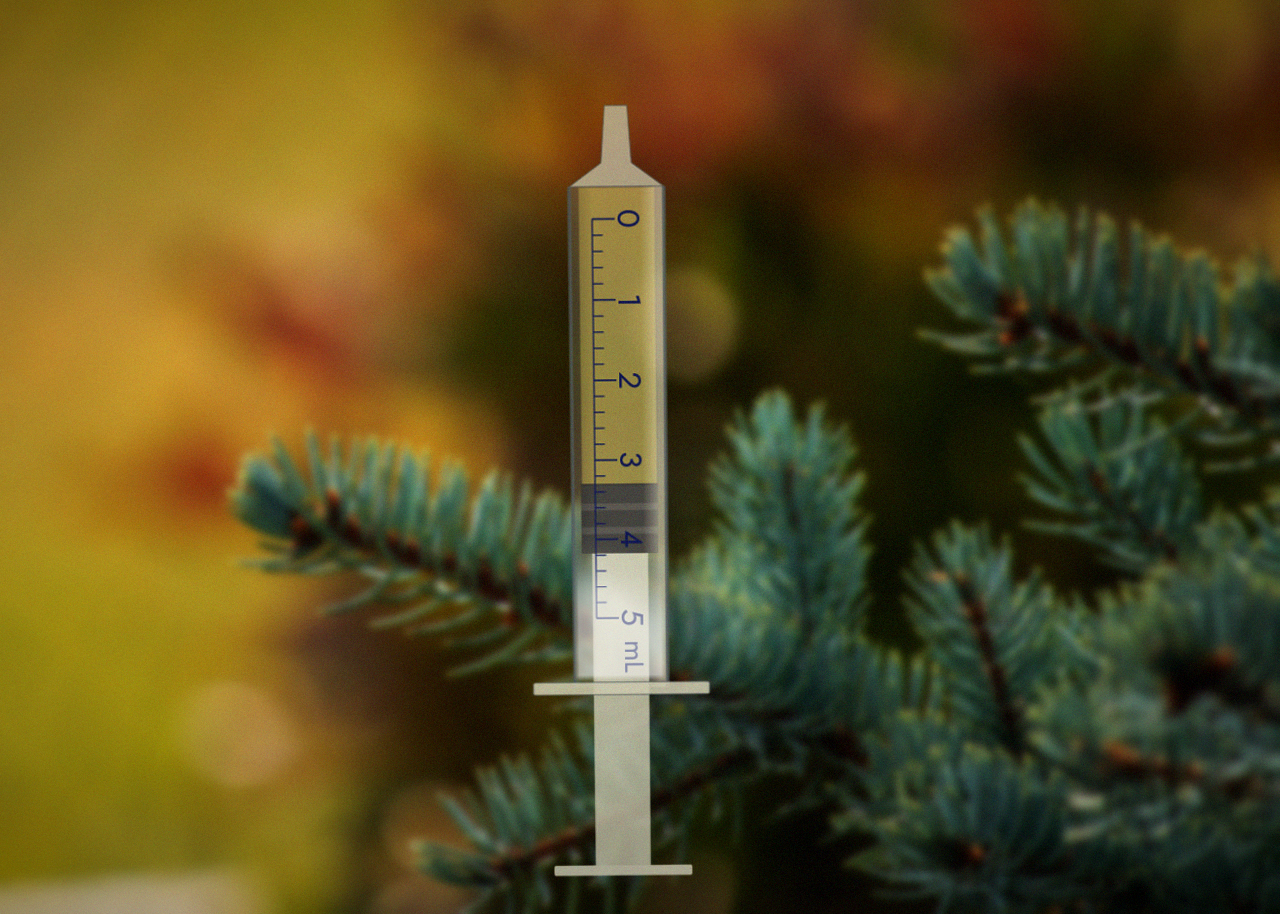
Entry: 3.3 mL
